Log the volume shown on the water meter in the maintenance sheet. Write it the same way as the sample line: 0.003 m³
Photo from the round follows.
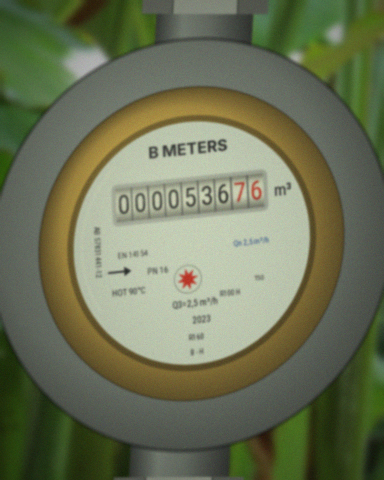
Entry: 536.76 m³
